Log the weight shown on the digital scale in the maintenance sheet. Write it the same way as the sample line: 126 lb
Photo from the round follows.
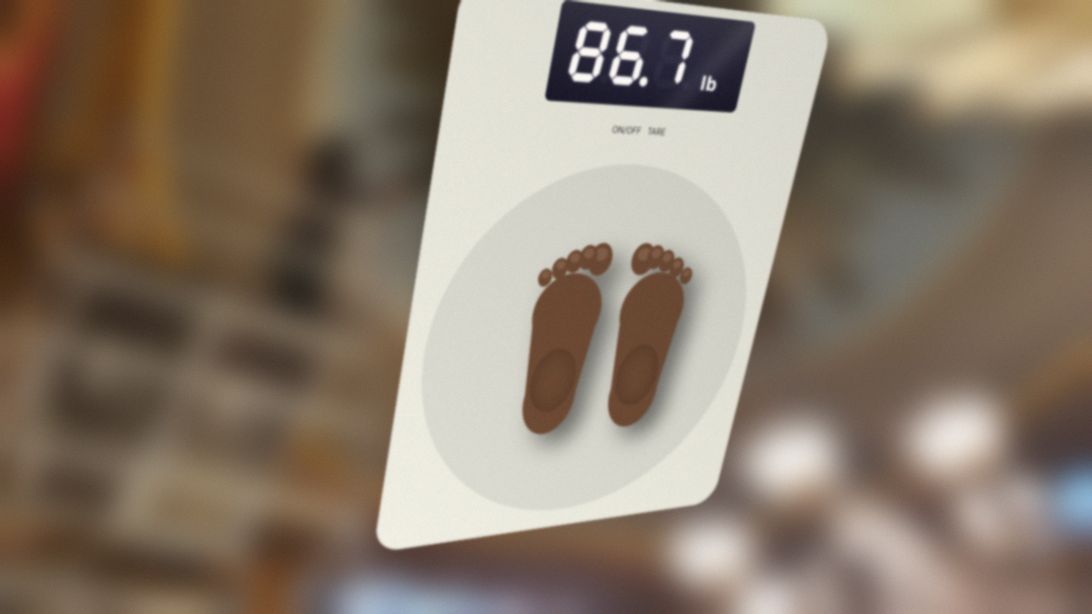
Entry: 86.7 lb
